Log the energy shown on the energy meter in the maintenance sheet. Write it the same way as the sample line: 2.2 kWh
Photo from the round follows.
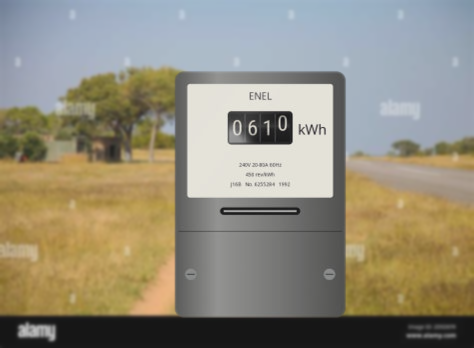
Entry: 610 kWh
